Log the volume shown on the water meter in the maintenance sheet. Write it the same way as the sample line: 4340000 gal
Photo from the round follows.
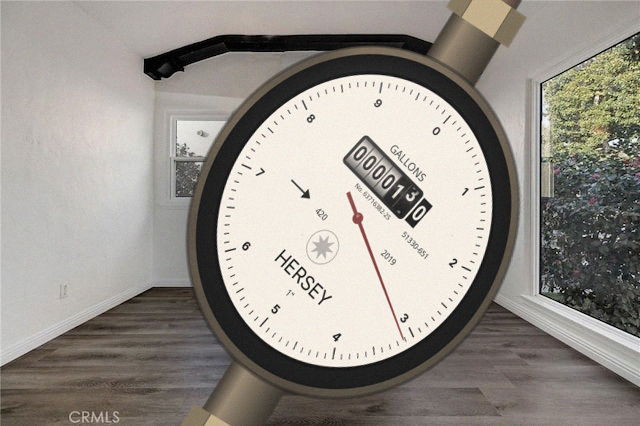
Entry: 133.1 gal
